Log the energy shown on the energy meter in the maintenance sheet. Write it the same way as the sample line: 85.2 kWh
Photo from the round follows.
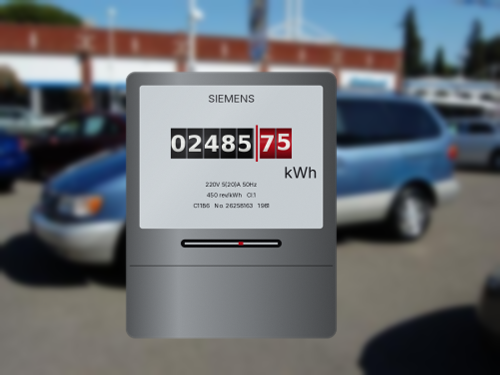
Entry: 2485.75 kWh
